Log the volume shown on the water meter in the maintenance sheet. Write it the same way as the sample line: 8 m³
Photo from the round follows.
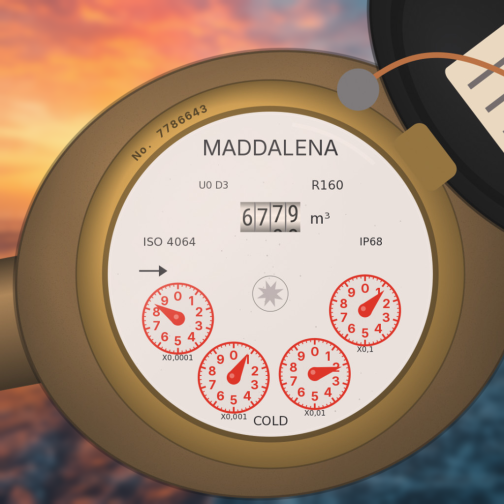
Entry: 6779.1208 m³
